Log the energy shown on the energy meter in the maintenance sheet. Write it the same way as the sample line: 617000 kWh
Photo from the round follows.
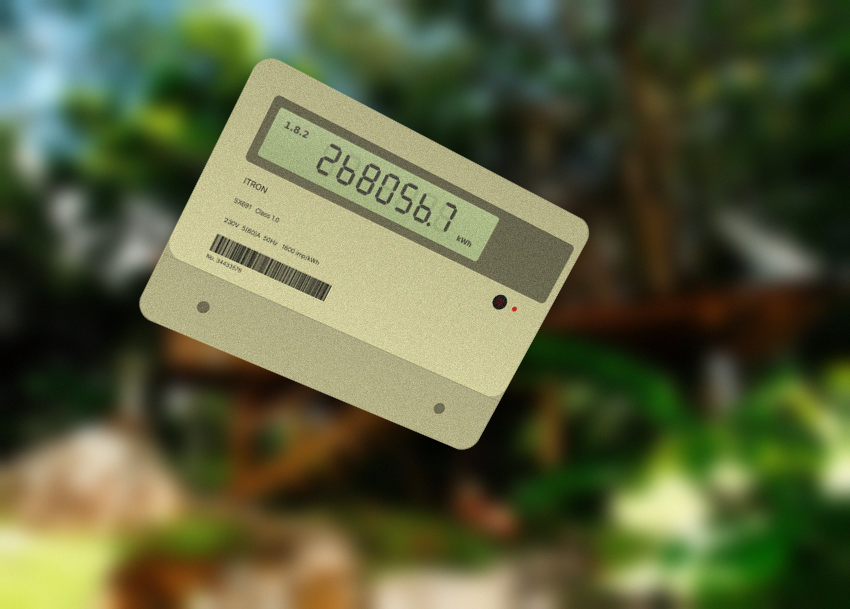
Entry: 268056.7 kWh
